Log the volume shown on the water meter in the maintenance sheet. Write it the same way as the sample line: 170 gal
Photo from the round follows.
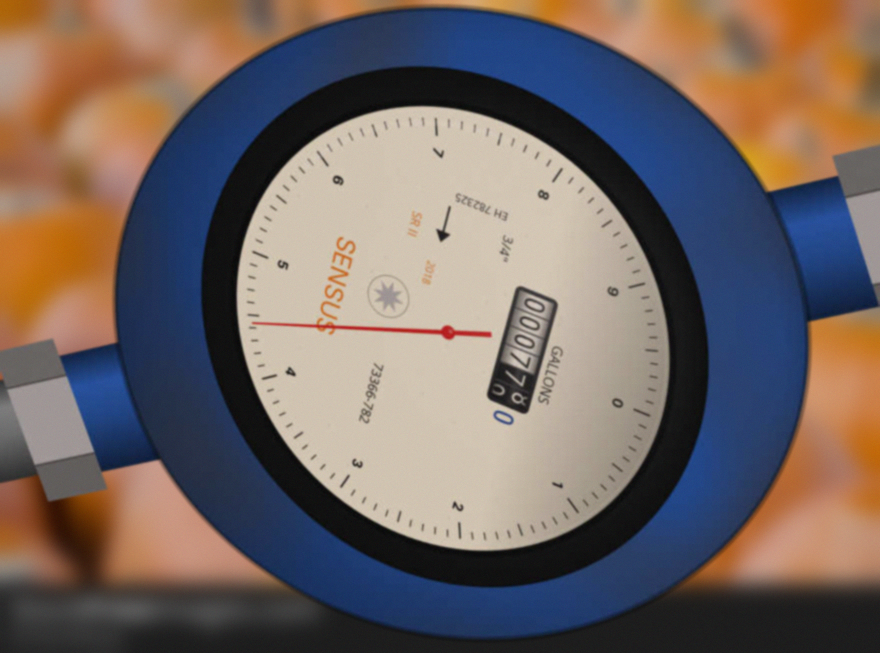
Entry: 7784.4 gal
